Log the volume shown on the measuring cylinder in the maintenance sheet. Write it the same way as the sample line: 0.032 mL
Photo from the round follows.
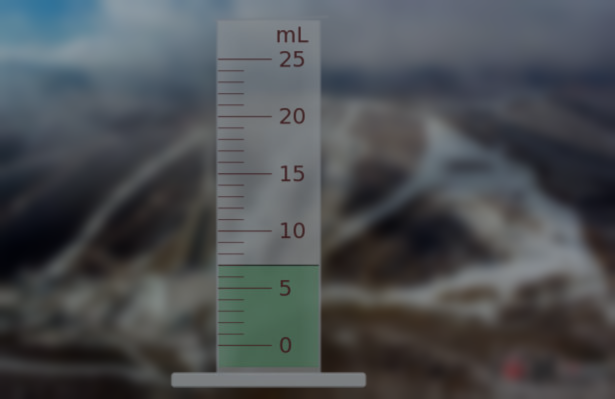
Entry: 7 mL
